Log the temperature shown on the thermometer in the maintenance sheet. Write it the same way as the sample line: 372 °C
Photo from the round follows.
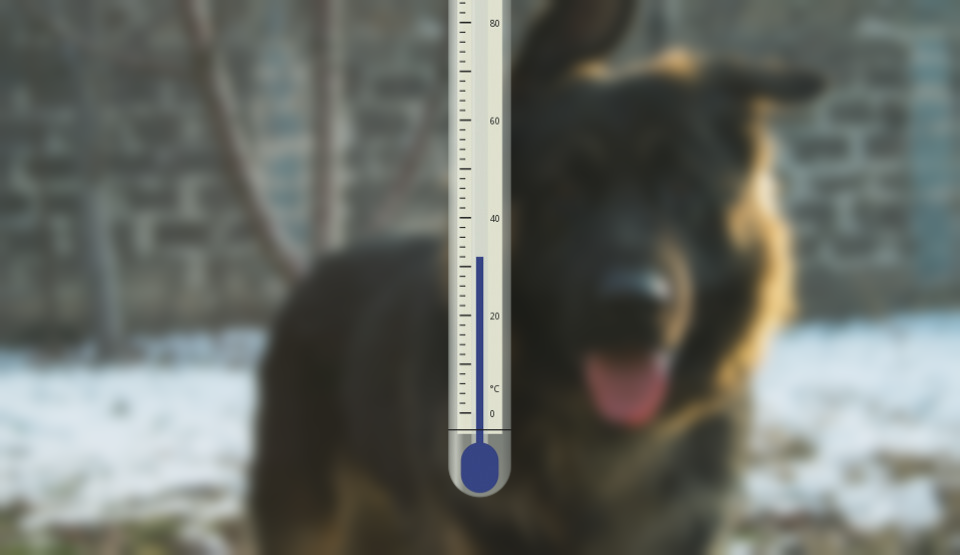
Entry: 32 °C
